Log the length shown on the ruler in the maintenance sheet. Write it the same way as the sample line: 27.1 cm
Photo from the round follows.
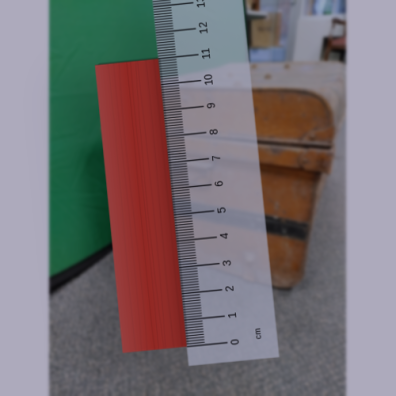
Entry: 11 cm
